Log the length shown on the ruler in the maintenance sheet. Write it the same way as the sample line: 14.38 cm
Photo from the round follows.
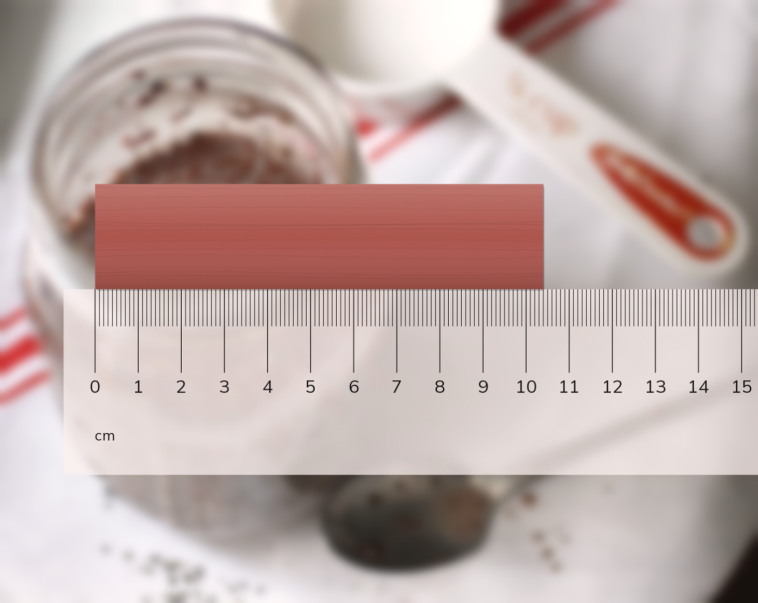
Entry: 10.4 cm
